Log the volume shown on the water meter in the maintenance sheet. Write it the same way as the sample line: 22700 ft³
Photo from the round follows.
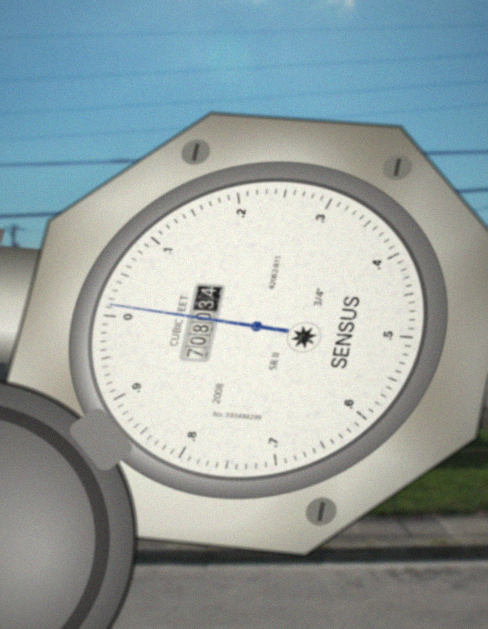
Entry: 708034.01 ft³
